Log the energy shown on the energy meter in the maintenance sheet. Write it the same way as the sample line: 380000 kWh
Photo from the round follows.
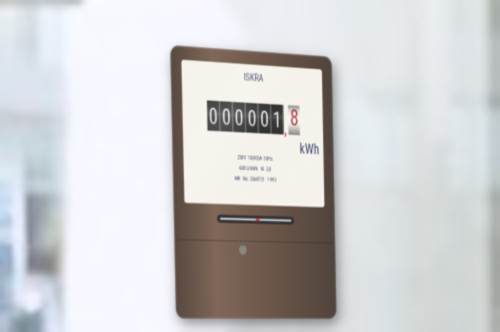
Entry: 1.8 kWh
